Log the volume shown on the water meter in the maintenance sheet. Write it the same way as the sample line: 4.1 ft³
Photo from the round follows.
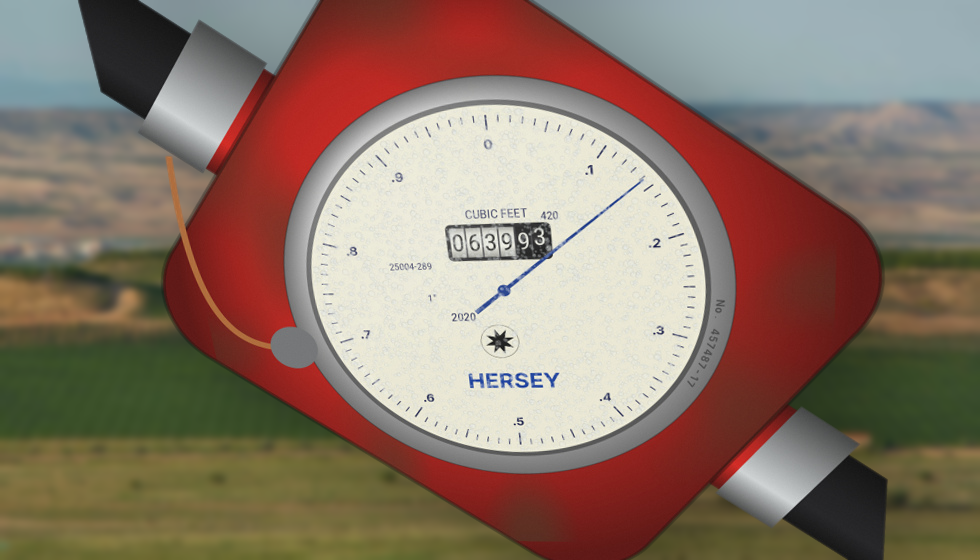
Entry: 63993.14 ft³
